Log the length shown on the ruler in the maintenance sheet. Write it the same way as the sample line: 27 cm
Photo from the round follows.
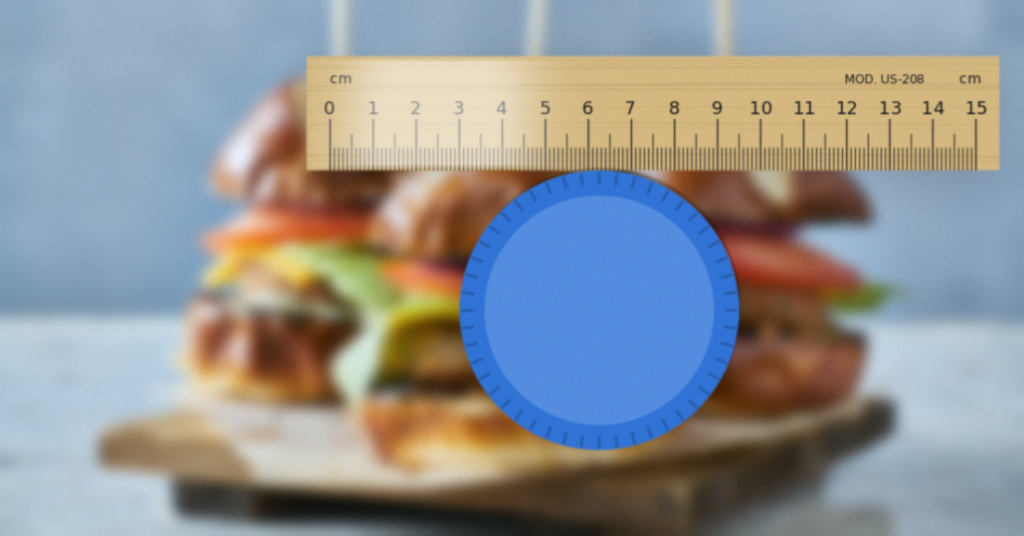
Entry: 6.5 cm
